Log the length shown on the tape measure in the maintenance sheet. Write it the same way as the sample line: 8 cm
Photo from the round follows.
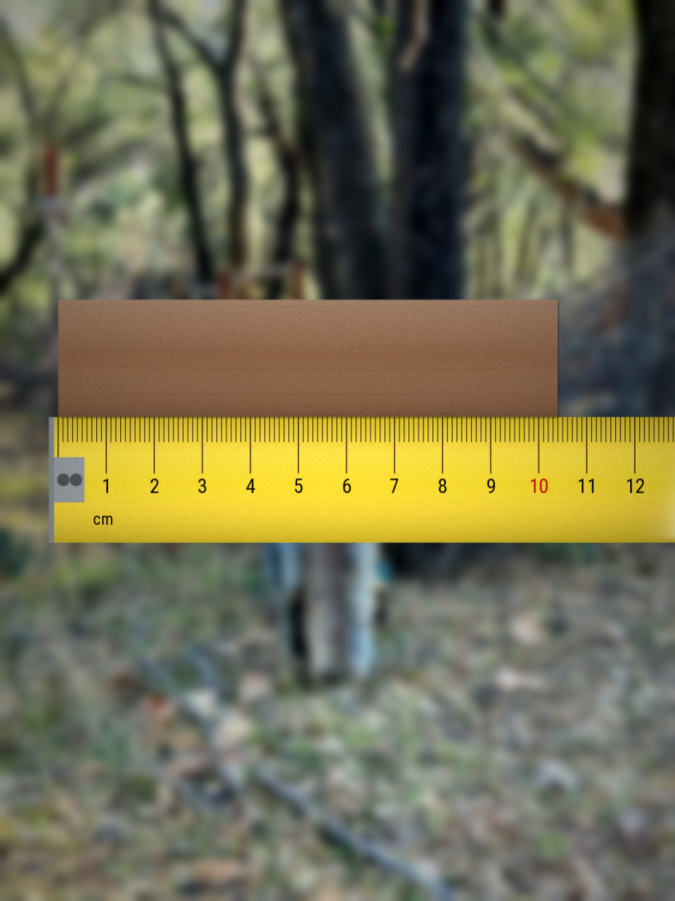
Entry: 10.4 cm
